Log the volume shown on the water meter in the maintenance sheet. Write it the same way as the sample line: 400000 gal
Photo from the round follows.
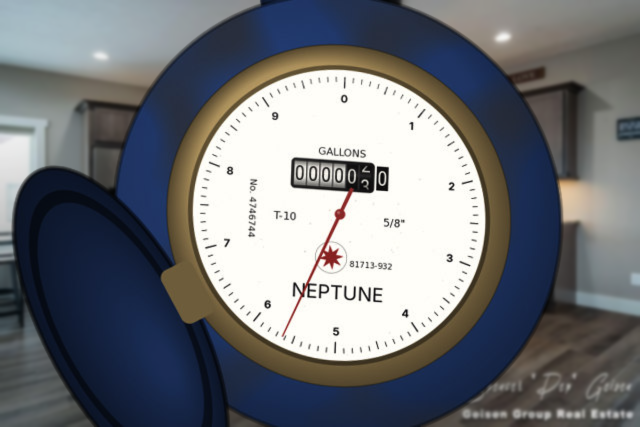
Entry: 25.6 gal
